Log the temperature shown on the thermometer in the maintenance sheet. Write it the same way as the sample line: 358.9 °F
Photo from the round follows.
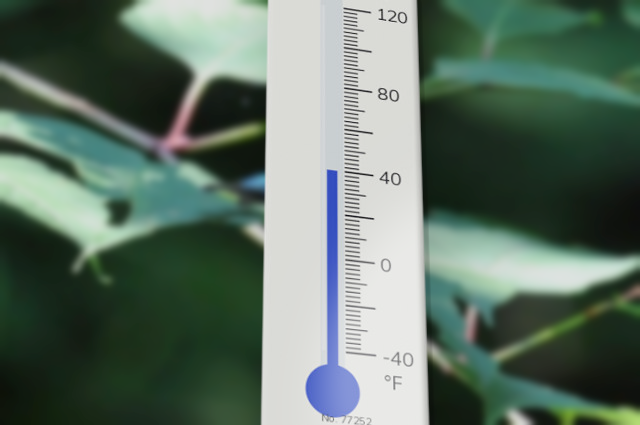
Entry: 40 °F
